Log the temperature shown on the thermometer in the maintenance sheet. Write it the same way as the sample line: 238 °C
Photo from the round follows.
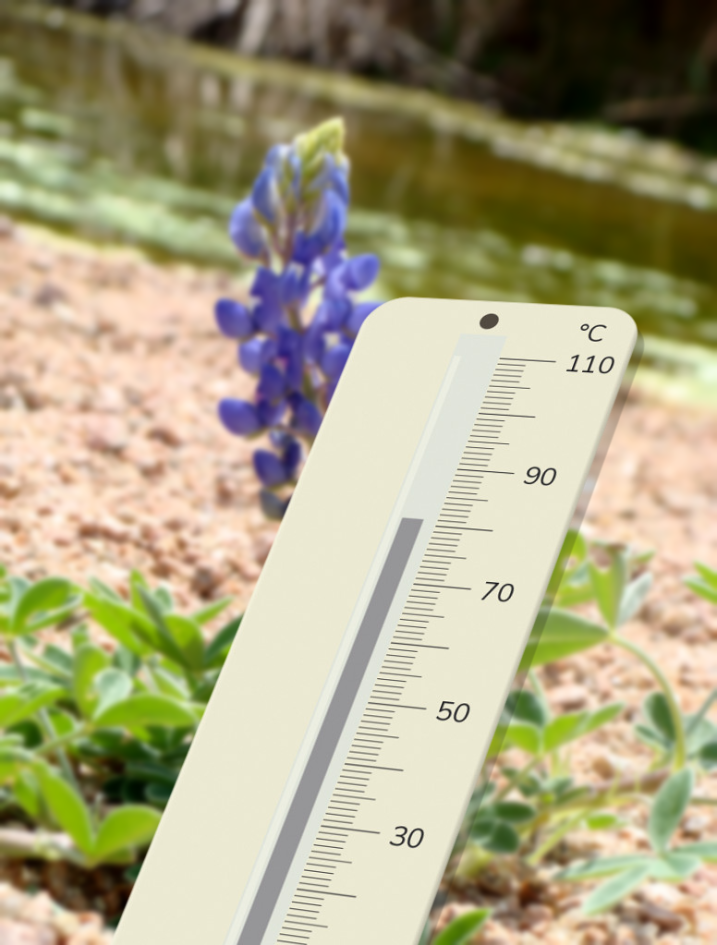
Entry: 81 °C
